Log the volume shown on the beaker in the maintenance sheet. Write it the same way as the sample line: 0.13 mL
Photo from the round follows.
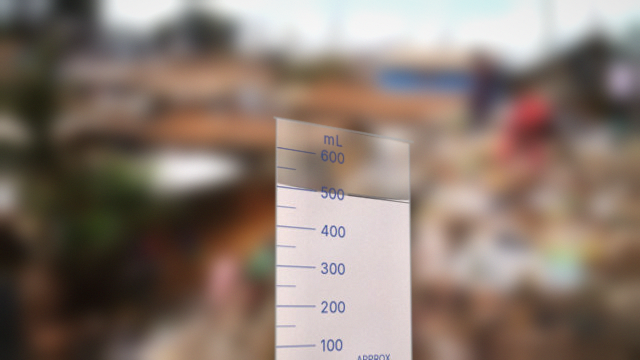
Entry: 500 mL
